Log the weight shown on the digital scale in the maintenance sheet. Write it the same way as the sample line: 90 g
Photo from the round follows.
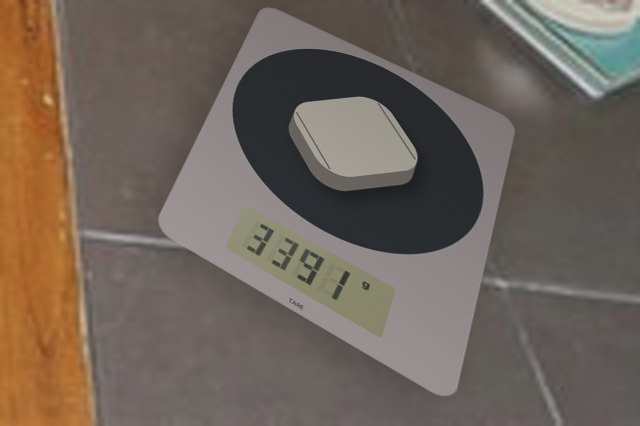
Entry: 3391 g
